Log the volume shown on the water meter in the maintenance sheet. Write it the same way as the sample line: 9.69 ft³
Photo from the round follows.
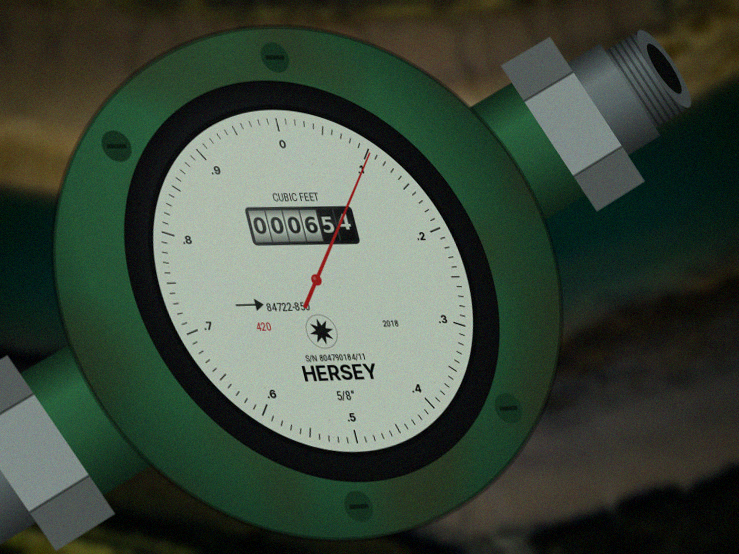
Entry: 654.10 ft³
